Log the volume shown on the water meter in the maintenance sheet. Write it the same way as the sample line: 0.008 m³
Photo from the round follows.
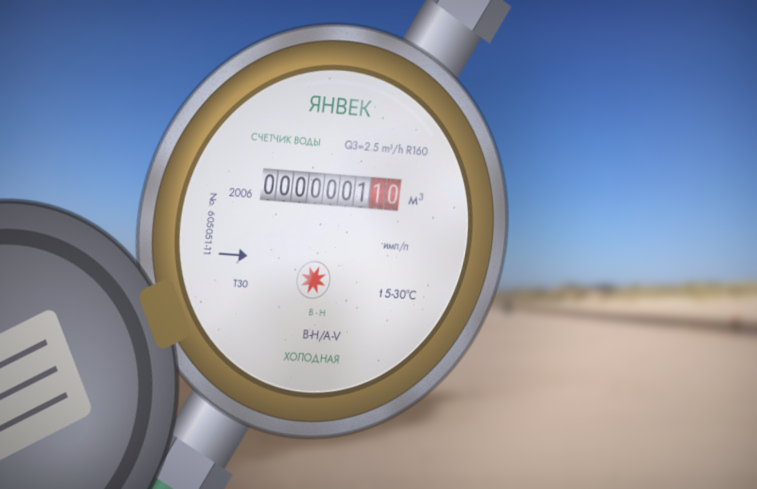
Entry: 1.10 m³
